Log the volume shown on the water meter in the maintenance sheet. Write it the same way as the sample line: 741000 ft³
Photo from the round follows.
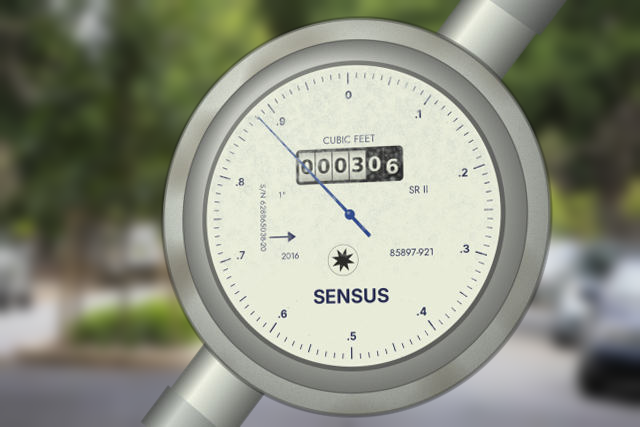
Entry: 305.88 ft³
